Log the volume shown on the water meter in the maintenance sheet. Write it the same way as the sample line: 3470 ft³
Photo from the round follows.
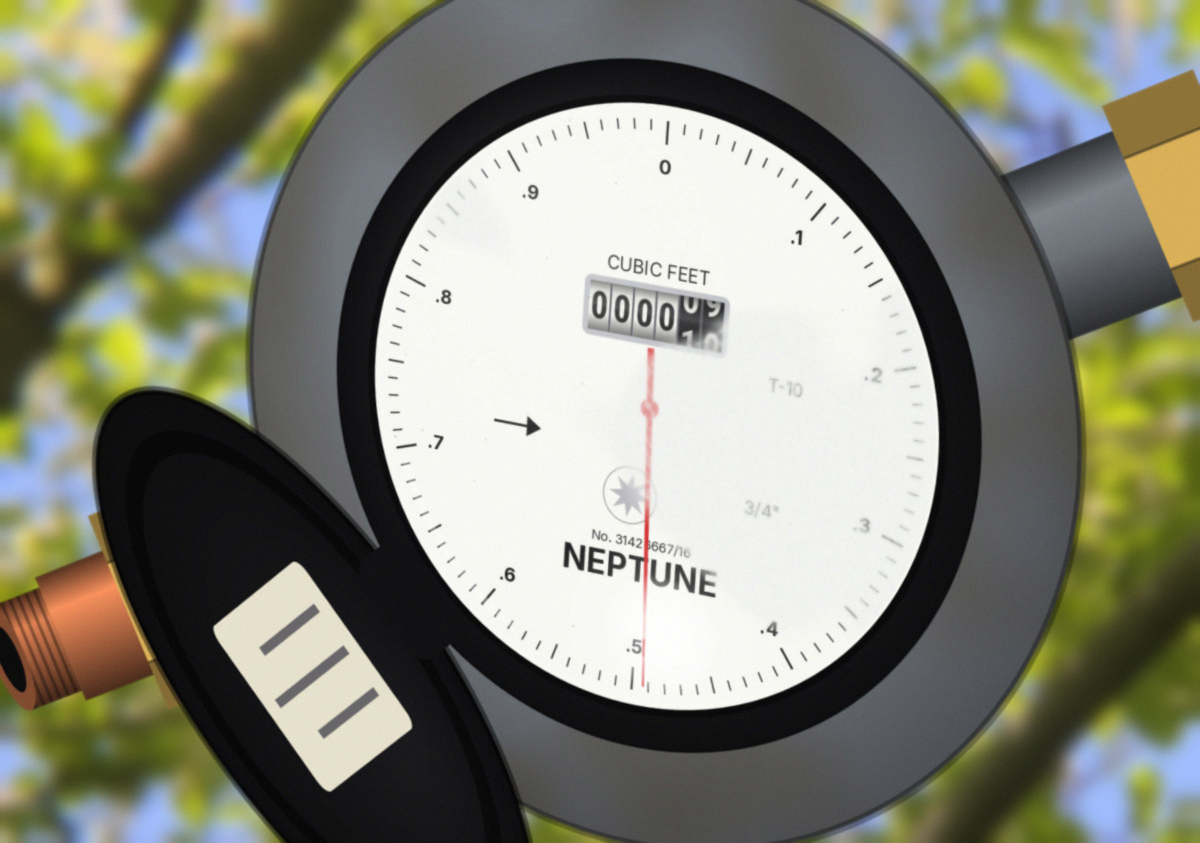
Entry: 9.49 ft³
